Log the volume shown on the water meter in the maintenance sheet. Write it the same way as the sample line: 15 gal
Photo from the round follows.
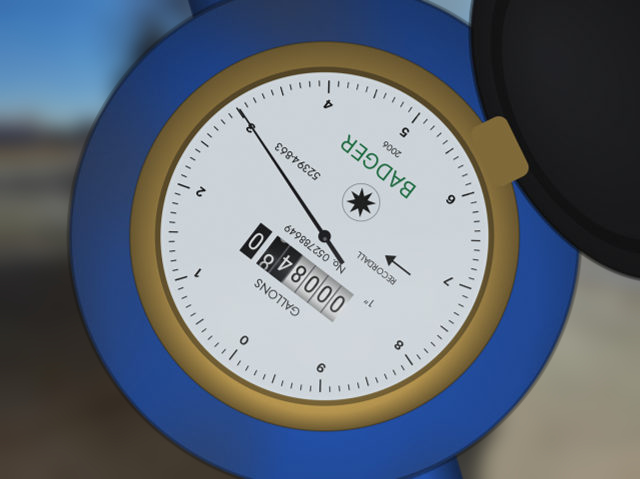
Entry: 8483.0 gal
